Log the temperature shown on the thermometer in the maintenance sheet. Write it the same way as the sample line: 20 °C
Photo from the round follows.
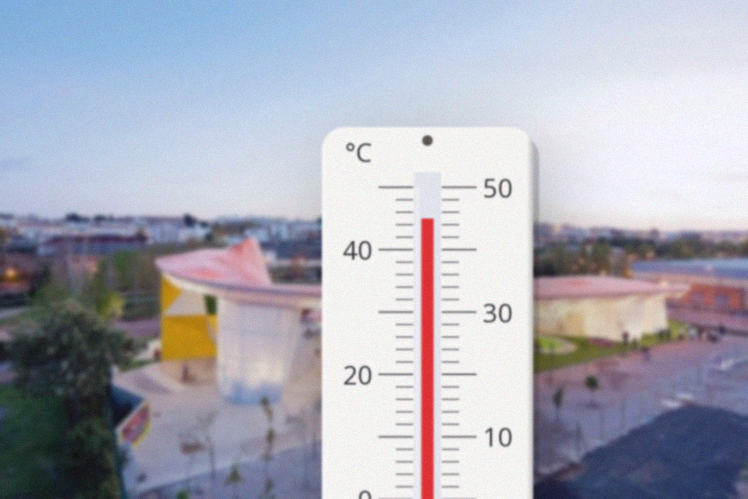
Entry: 45 °C
